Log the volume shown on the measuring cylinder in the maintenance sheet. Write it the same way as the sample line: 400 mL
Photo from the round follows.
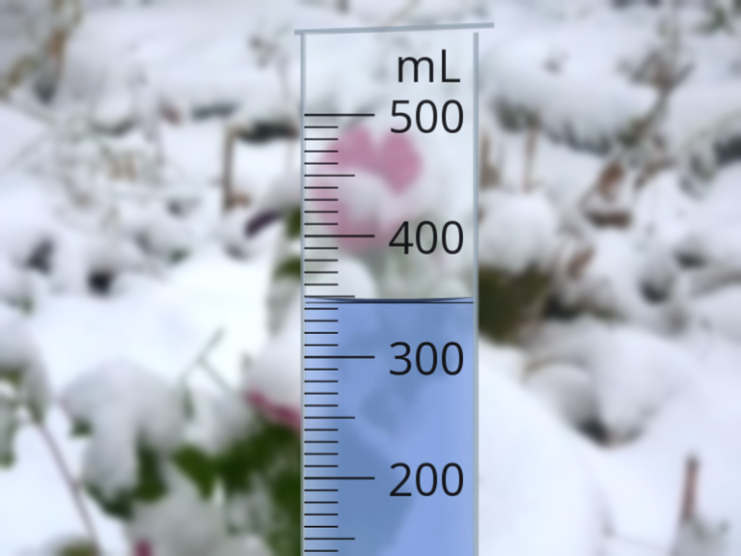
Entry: 345 mL
